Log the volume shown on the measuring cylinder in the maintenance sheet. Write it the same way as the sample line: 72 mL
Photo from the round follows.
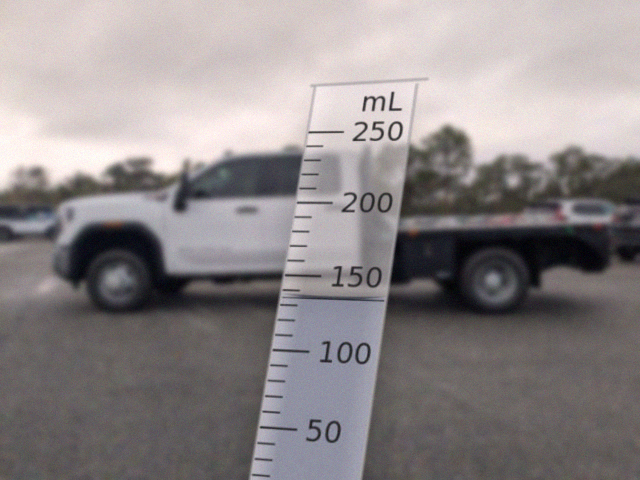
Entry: 135 mL
